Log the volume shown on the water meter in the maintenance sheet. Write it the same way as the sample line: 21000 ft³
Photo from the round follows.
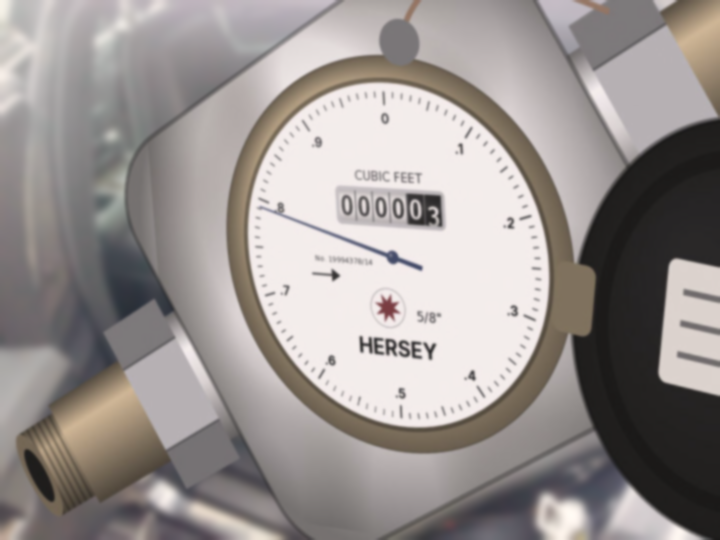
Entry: 2.79 ft³
